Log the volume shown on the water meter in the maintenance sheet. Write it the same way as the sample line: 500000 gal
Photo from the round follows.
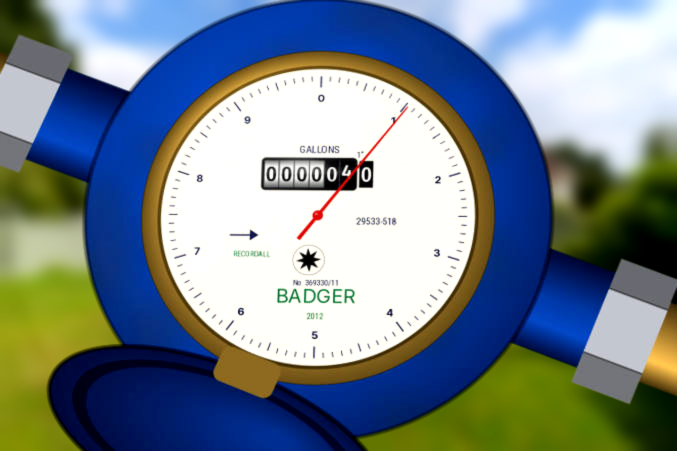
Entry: 41.0 gal
